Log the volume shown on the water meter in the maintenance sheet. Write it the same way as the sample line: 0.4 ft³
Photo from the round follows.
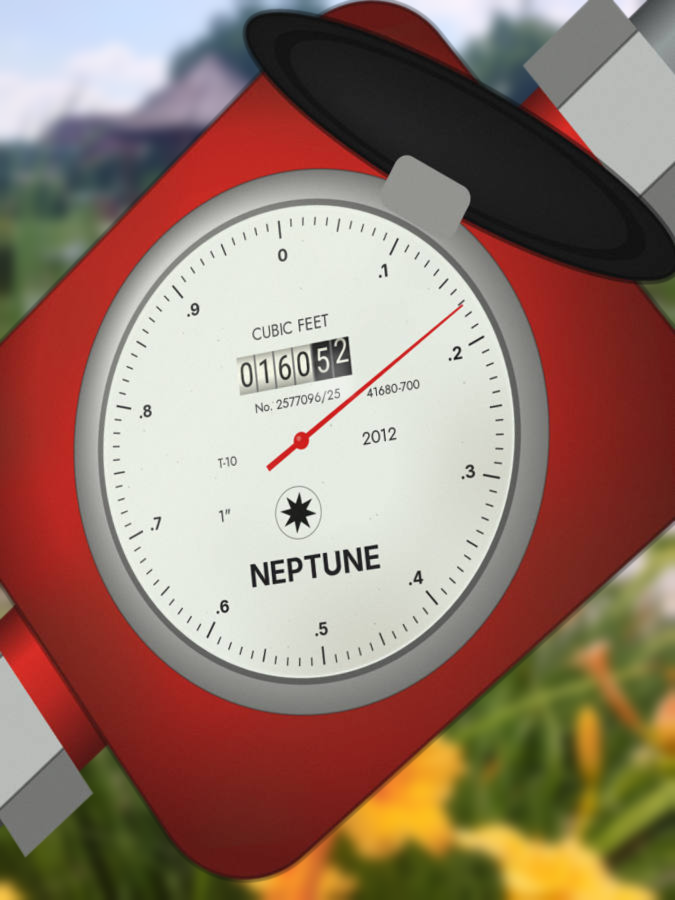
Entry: 16052.17 ft³
